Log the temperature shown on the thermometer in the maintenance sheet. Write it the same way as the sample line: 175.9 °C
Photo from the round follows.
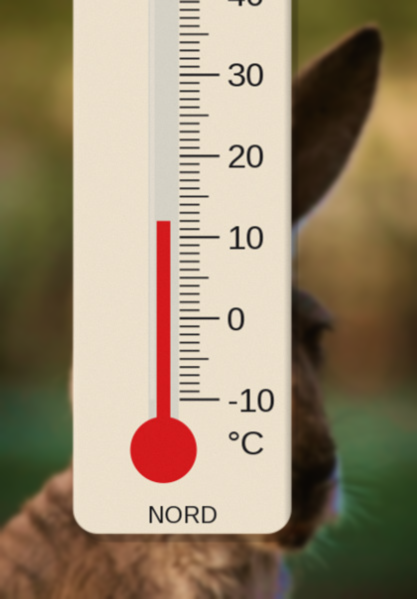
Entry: 12 °C
